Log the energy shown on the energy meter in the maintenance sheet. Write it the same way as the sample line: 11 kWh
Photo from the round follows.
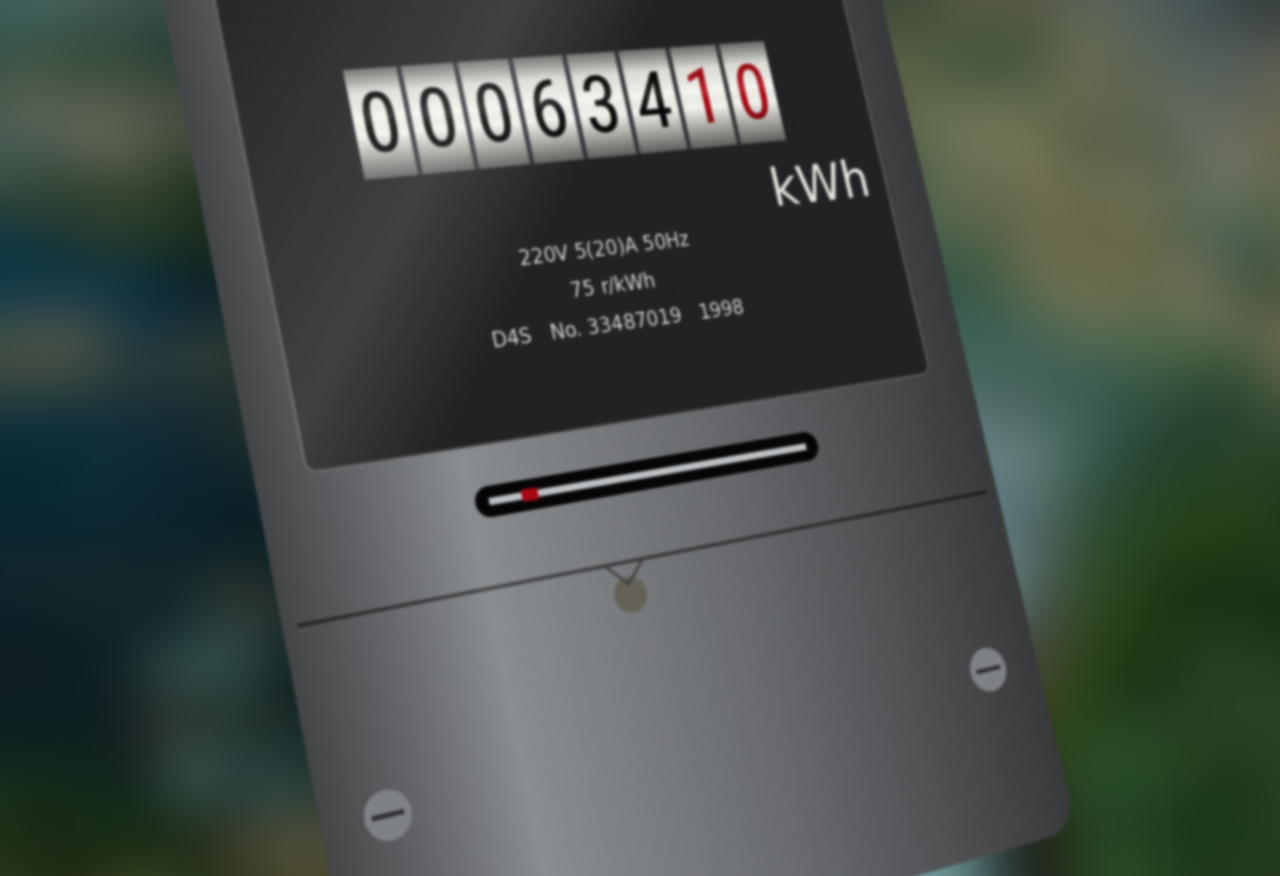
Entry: 634.10 kWh
